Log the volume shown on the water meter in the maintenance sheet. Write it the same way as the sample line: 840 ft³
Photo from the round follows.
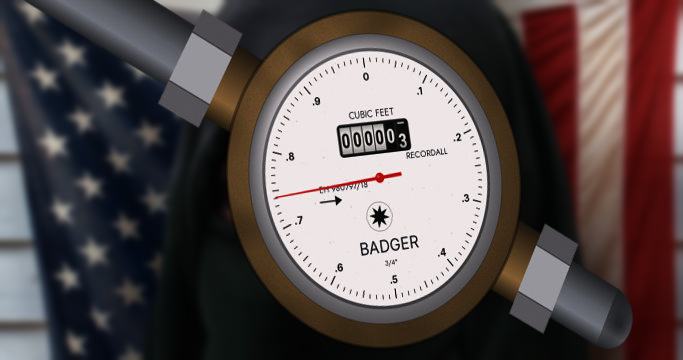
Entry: 2.74 ft³
